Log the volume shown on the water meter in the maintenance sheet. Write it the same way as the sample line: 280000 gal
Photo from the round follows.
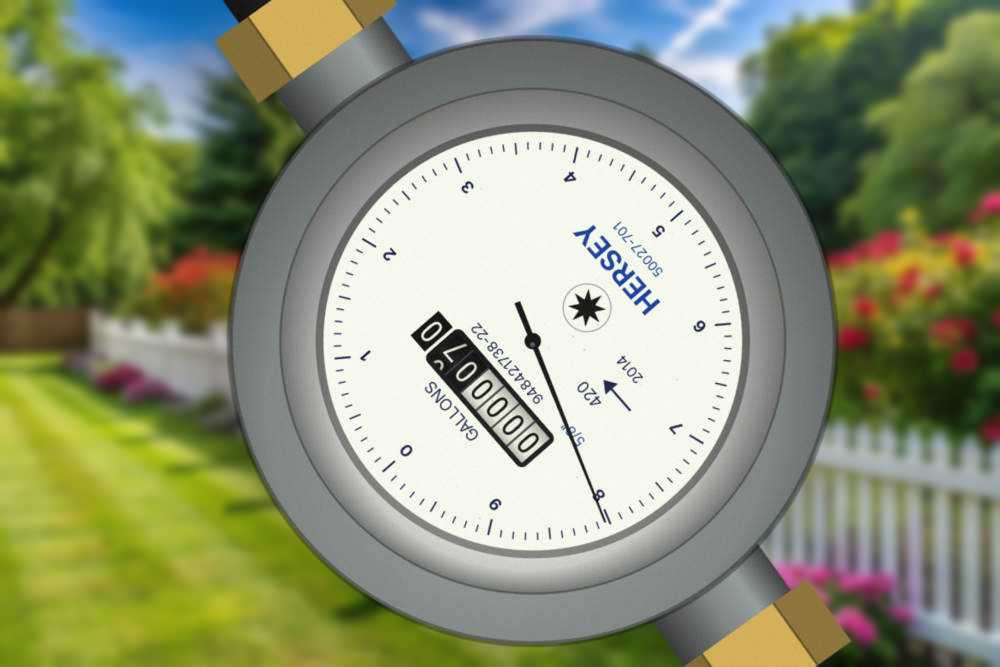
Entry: 68.0 gal
